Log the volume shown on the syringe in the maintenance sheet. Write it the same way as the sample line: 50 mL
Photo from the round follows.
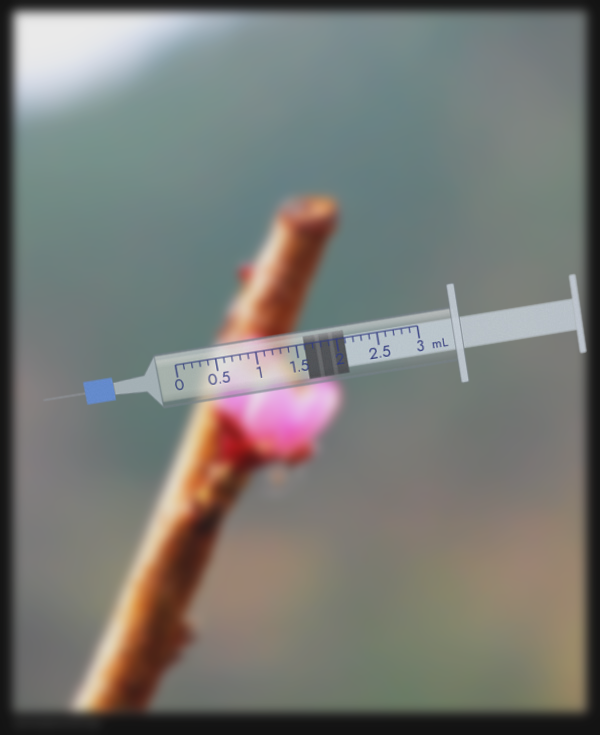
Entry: 1.6 mL
